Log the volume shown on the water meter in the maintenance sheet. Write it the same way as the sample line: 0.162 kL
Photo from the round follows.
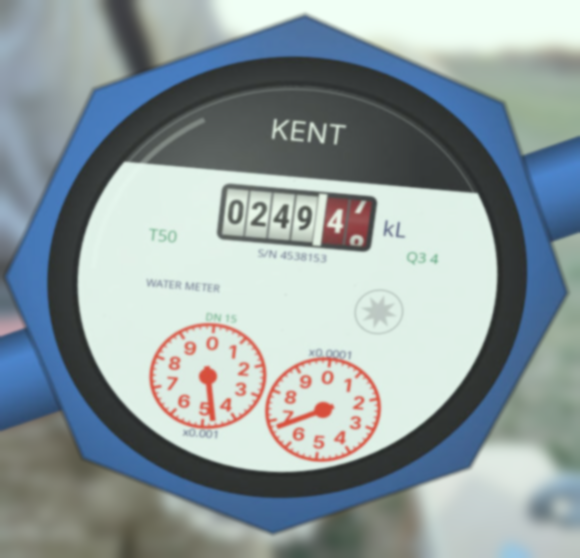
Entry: 249.4746 kL
